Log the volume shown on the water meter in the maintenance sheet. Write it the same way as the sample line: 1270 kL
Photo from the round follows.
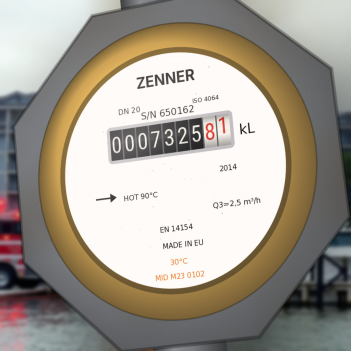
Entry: 7325.81 kL
